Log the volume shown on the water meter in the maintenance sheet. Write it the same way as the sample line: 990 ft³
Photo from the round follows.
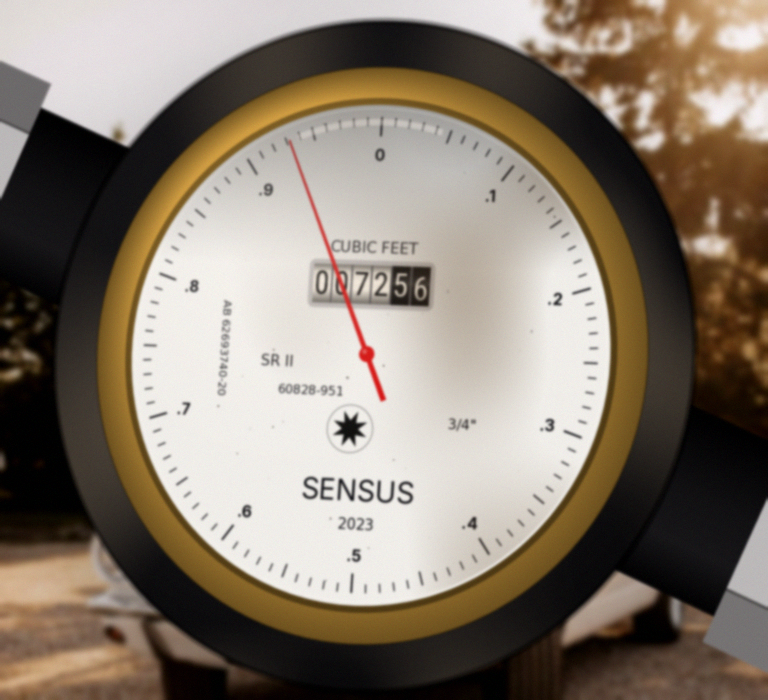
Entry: 7255.93 ft³
